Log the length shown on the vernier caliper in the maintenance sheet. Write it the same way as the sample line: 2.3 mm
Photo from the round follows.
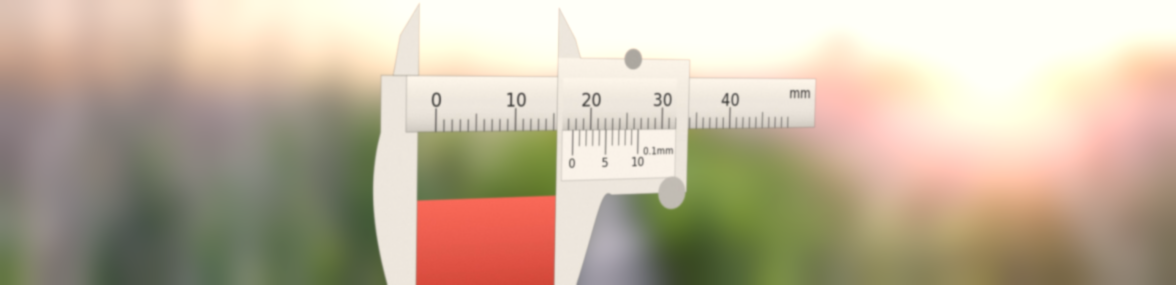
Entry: 17.6 mm
